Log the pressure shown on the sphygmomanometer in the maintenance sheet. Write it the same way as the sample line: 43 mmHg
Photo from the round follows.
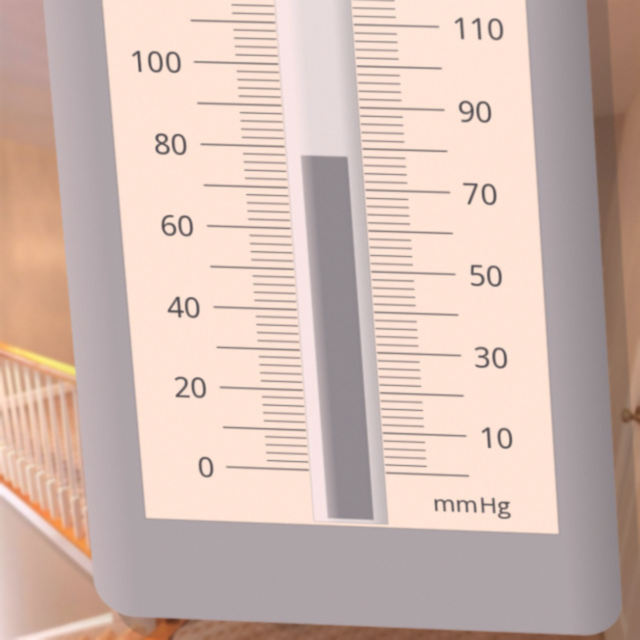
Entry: 78 mmHg
